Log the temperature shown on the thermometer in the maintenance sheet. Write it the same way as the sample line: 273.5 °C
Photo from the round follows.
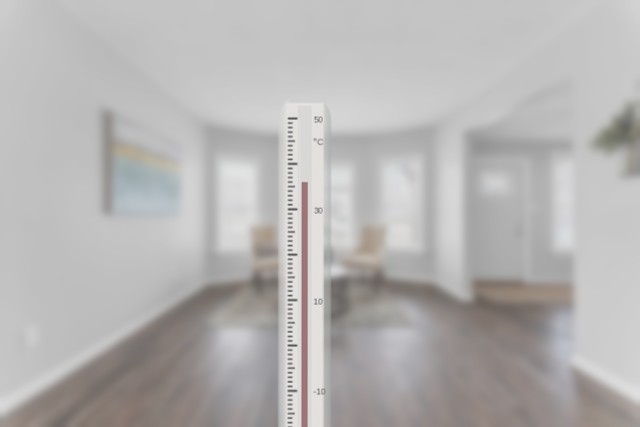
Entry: 36 °C
